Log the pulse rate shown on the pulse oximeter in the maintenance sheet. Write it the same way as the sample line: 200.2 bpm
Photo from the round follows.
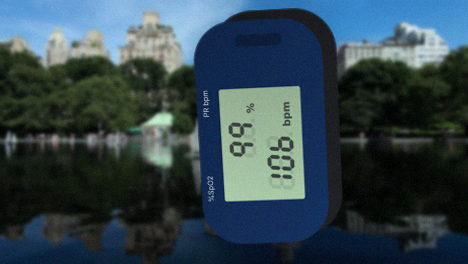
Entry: 106 bpm
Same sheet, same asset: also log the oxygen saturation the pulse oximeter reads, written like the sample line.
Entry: 99 %
